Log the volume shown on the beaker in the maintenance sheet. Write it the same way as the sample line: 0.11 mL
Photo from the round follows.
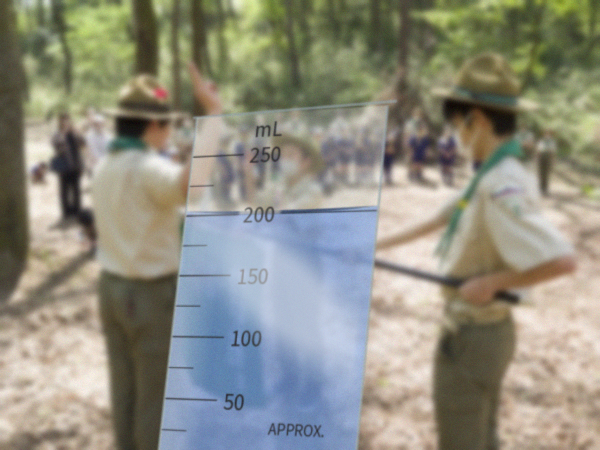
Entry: 200 mL
